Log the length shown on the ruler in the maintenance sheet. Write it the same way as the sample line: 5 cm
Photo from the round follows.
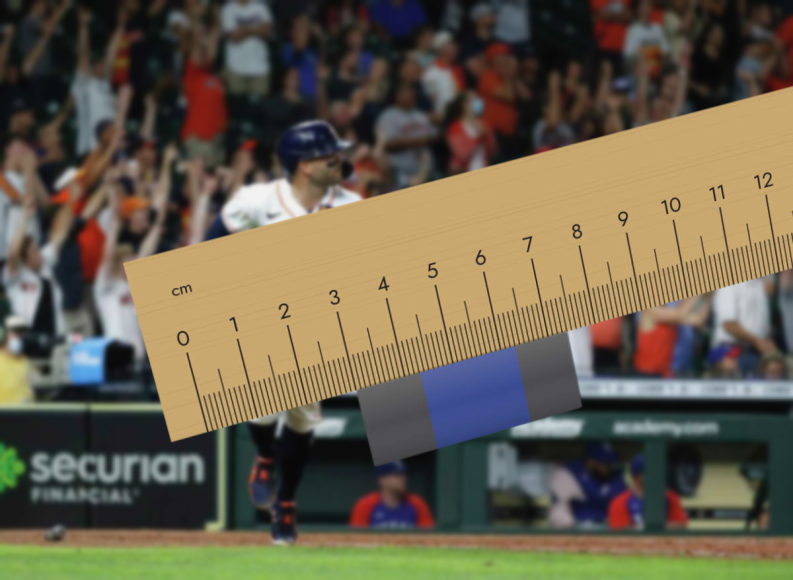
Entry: 4.4 cm
